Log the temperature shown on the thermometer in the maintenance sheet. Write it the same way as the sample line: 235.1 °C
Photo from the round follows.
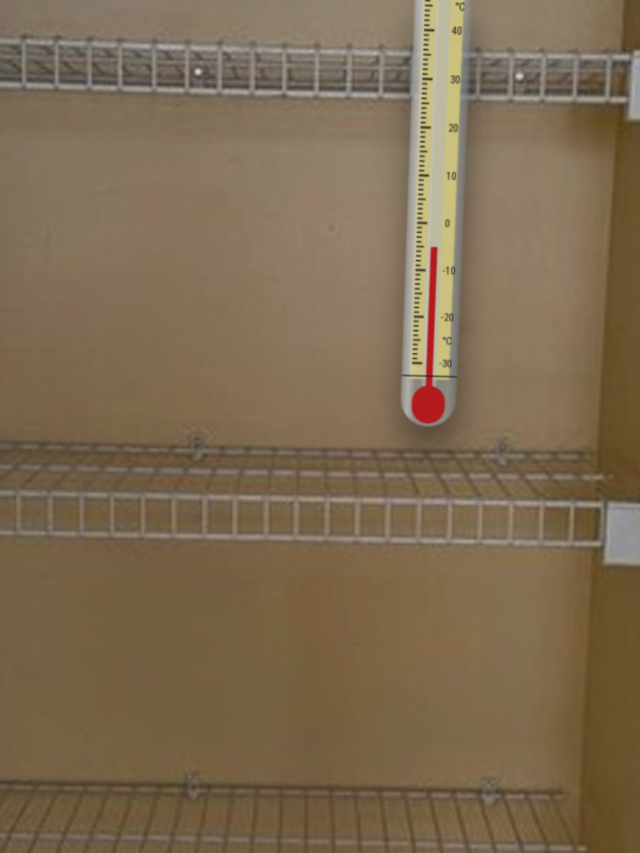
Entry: -5 °C
